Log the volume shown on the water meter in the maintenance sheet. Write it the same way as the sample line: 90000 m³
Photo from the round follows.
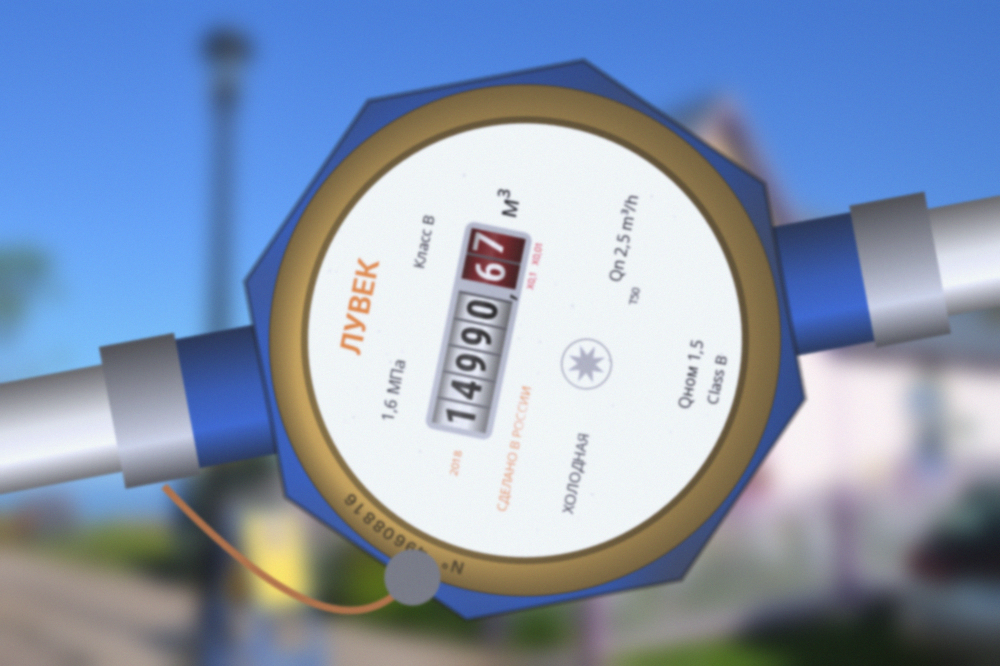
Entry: 14990.67 m³
